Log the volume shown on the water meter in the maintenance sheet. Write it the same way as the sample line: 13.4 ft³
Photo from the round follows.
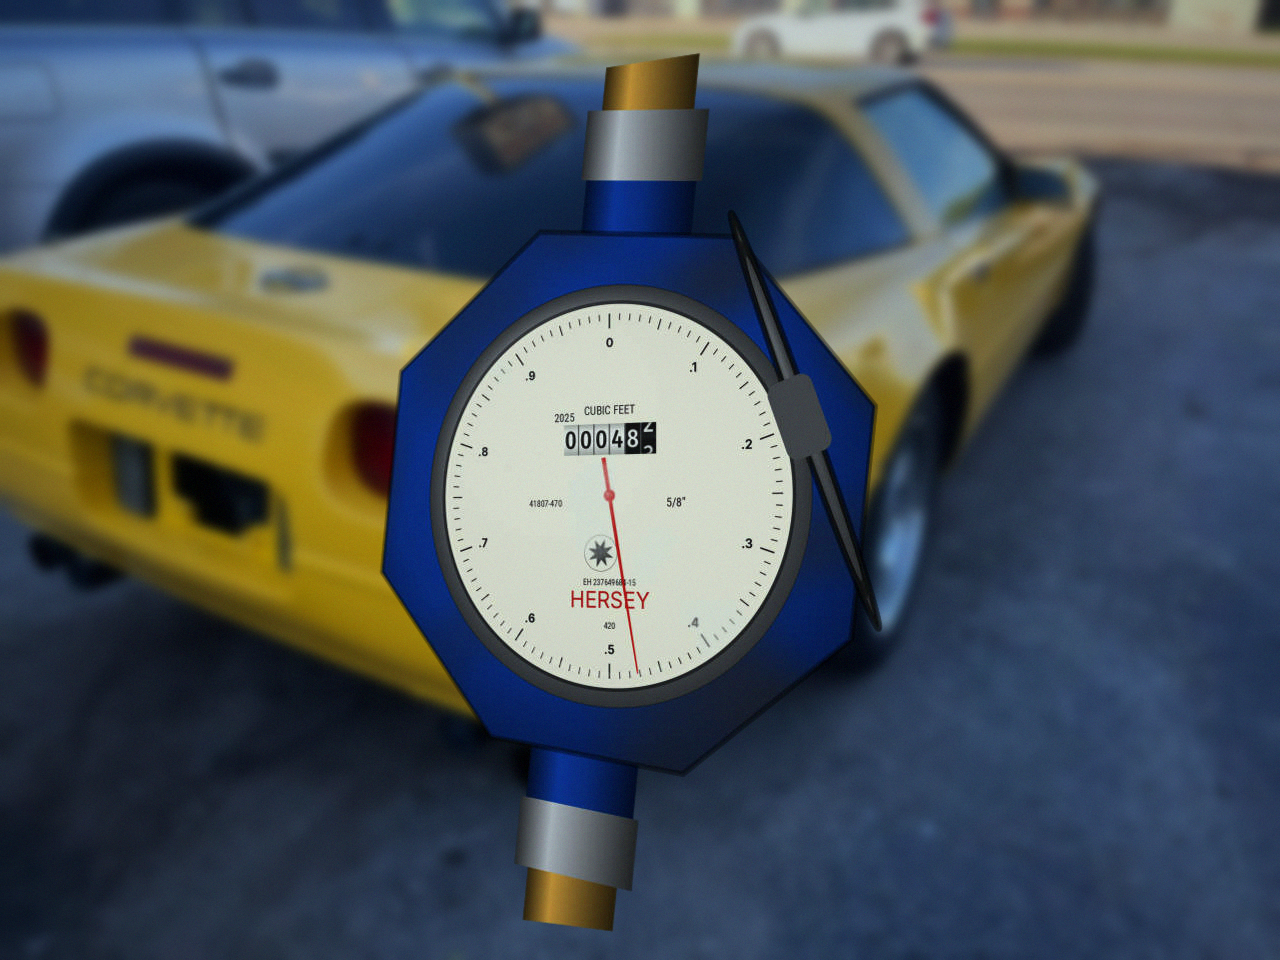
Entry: 482.47 ft³
